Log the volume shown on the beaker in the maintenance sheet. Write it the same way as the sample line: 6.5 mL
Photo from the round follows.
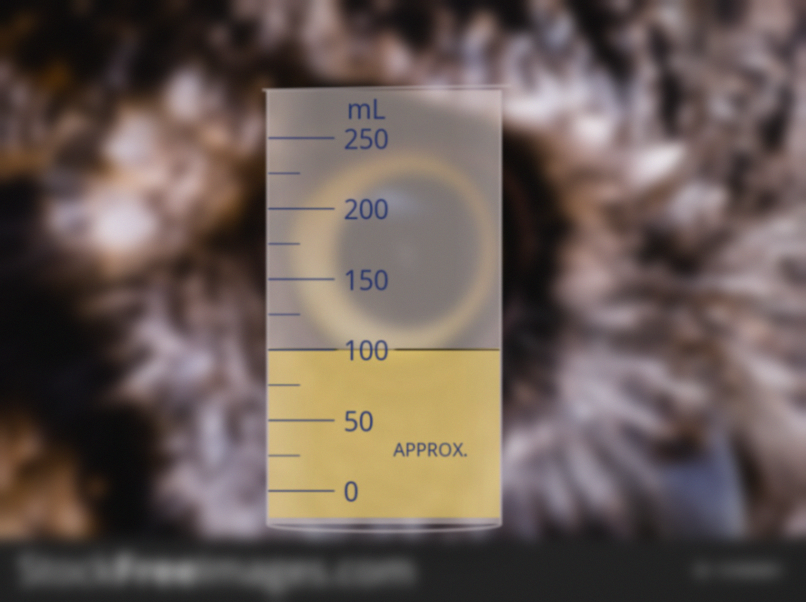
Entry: 100 mL
